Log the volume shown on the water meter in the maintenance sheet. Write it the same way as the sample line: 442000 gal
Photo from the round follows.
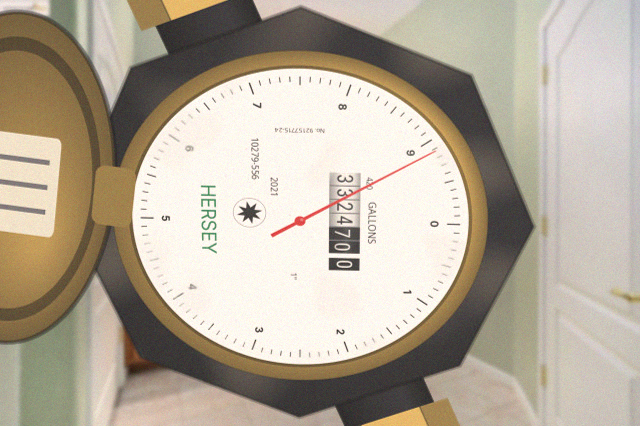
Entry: 3324699.1 gal
